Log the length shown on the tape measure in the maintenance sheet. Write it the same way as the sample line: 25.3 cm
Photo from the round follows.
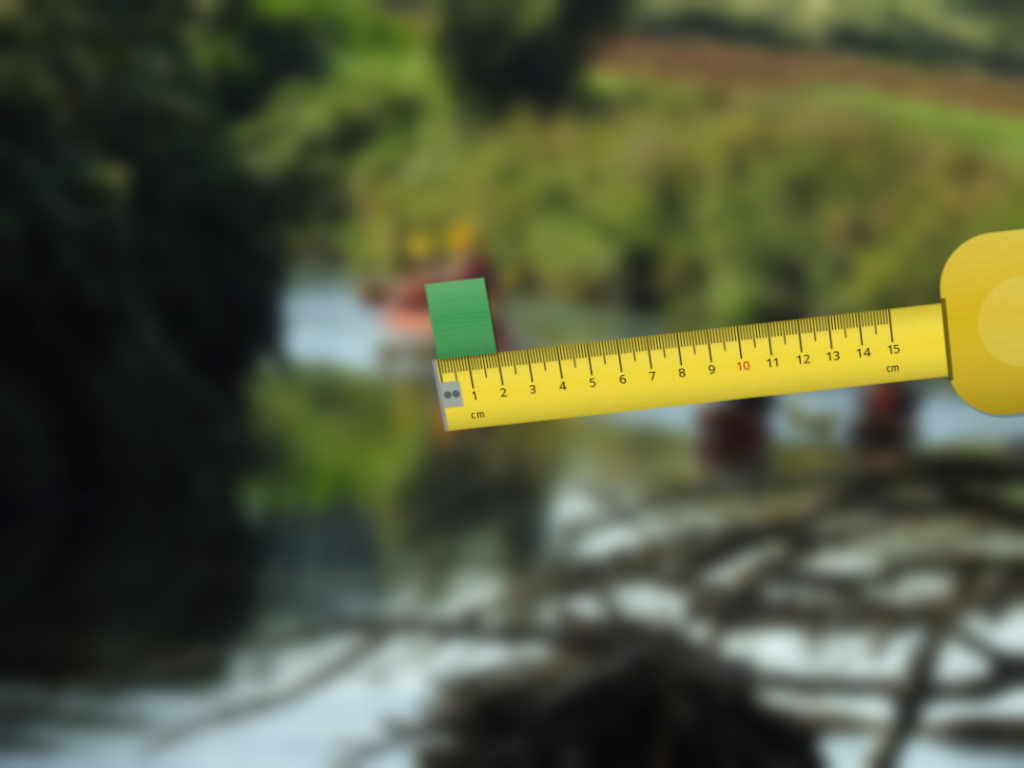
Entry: 2 cm
